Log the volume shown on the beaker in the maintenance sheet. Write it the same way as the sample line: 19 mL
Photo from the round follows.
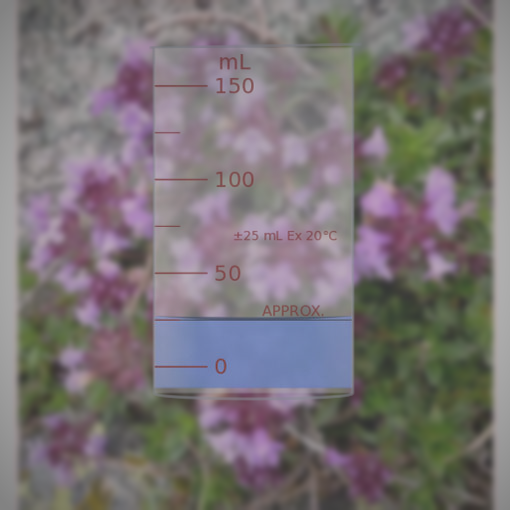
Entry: 25 mL
